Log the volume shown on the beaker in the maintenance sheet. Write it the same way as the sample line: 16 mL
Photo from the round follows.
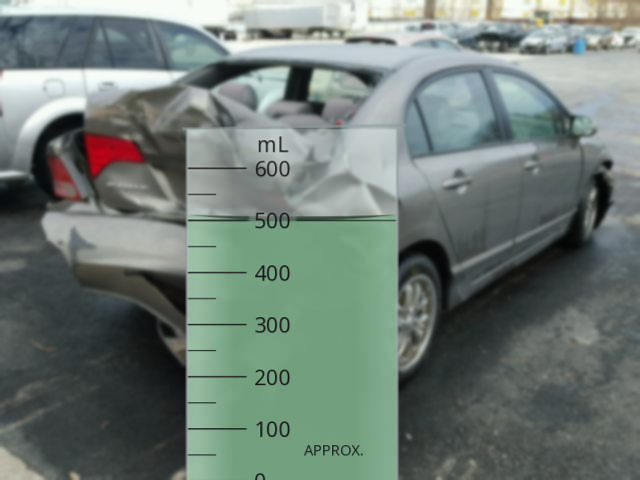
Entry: 500 mL
